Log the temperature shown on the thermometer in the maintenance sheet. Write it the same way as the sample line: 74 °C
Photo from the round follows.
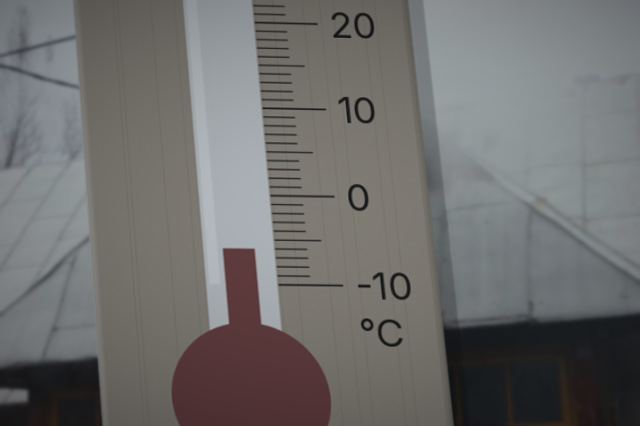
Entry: -6 °C
